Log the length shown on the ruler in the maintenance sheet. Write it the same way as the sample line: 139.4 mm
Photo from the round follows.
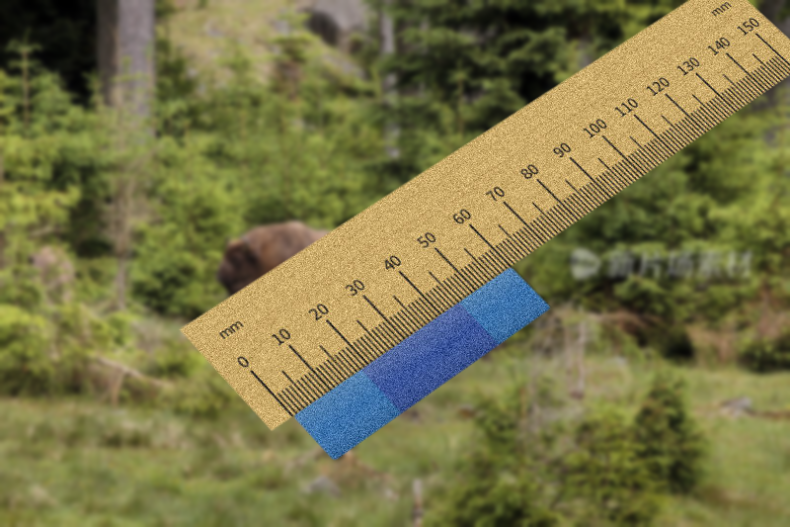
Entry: 60 mm
